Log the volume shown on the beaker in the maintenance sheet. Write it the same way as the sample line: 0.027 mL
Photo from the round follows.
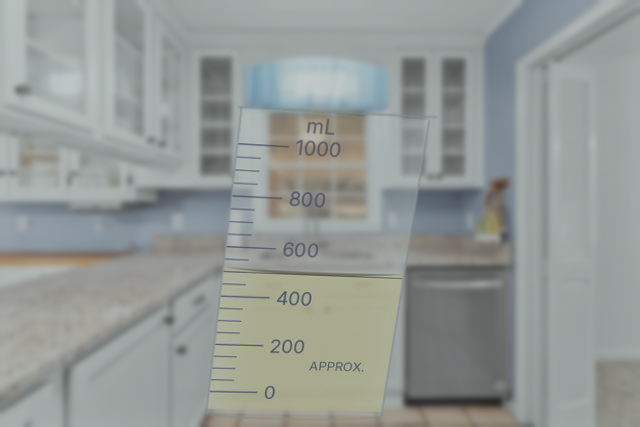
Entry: 500 mL
